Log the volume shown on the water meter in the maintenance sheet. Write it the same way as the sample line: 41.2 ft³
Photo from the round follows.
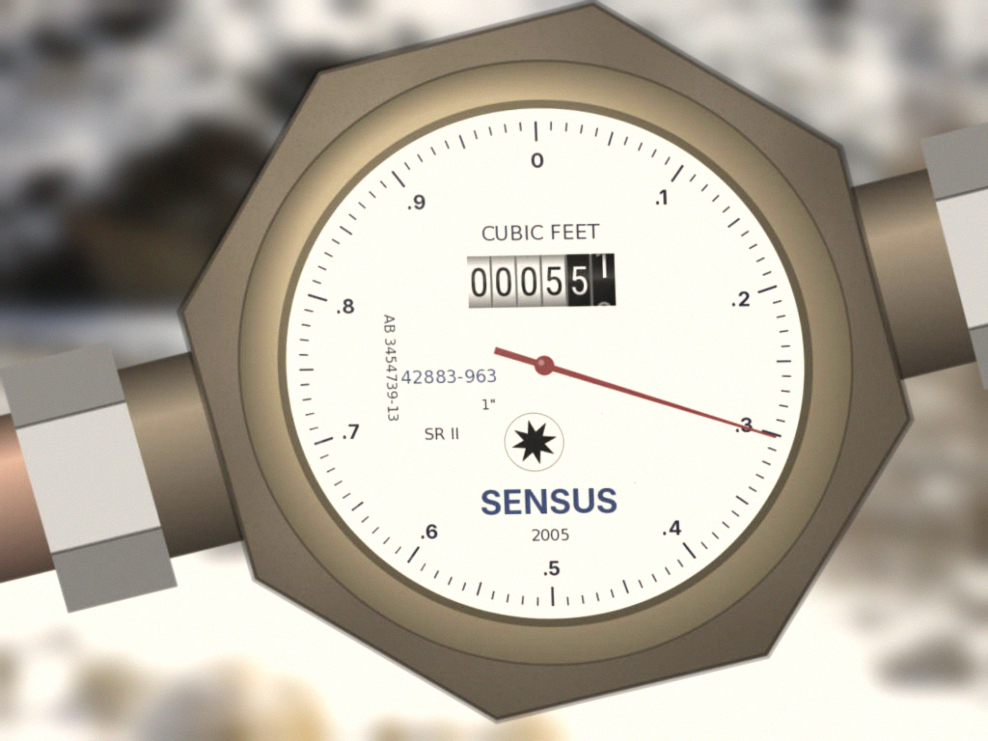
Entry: 551.30 ft³
